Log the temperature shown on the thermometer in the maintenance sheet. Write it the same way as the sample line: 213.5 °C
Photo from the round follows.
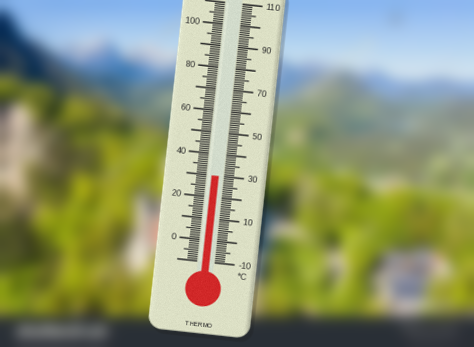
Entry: 30 °C
